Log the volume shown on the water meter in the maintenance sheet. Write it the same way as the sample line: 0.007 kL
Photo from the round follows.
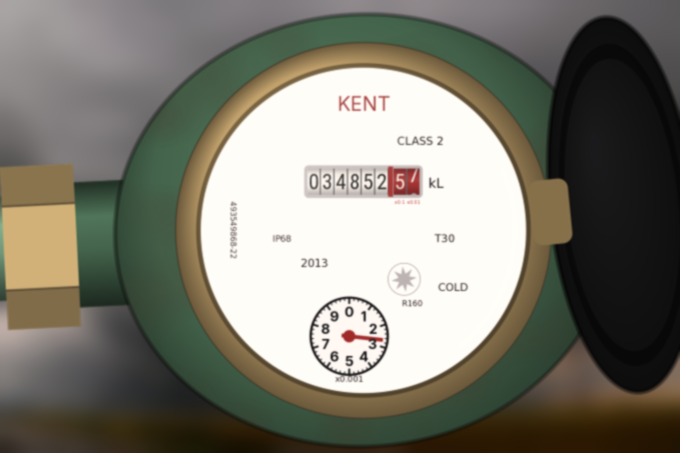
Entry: 34852.572 kL
